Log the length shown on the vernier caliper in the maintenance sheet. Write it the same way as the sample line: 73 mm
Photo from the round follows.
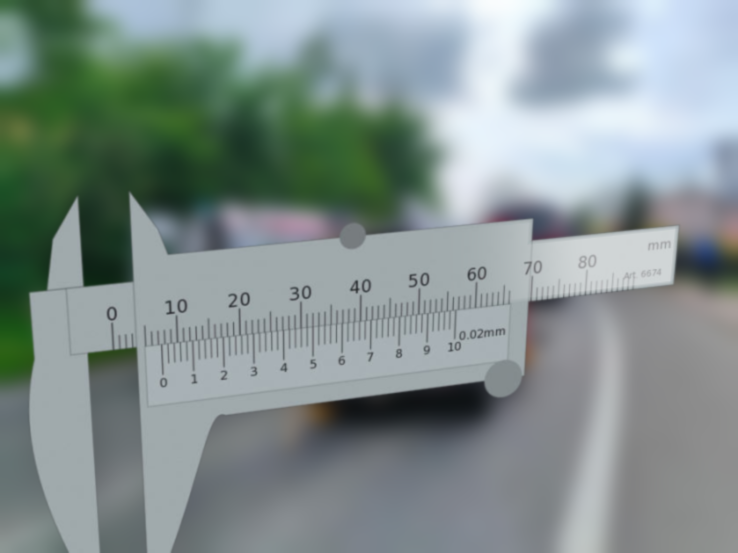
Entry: 7.5 mm
